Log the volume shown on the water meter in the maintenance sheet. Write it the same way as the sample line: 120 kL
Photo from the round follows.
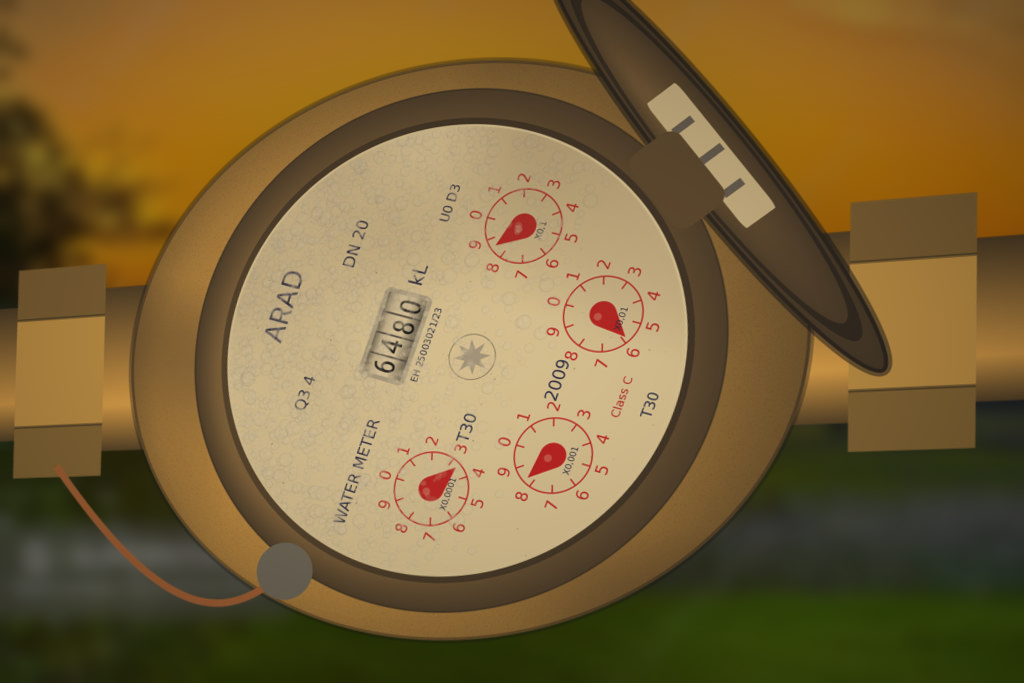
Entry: 6479.8583 kL
